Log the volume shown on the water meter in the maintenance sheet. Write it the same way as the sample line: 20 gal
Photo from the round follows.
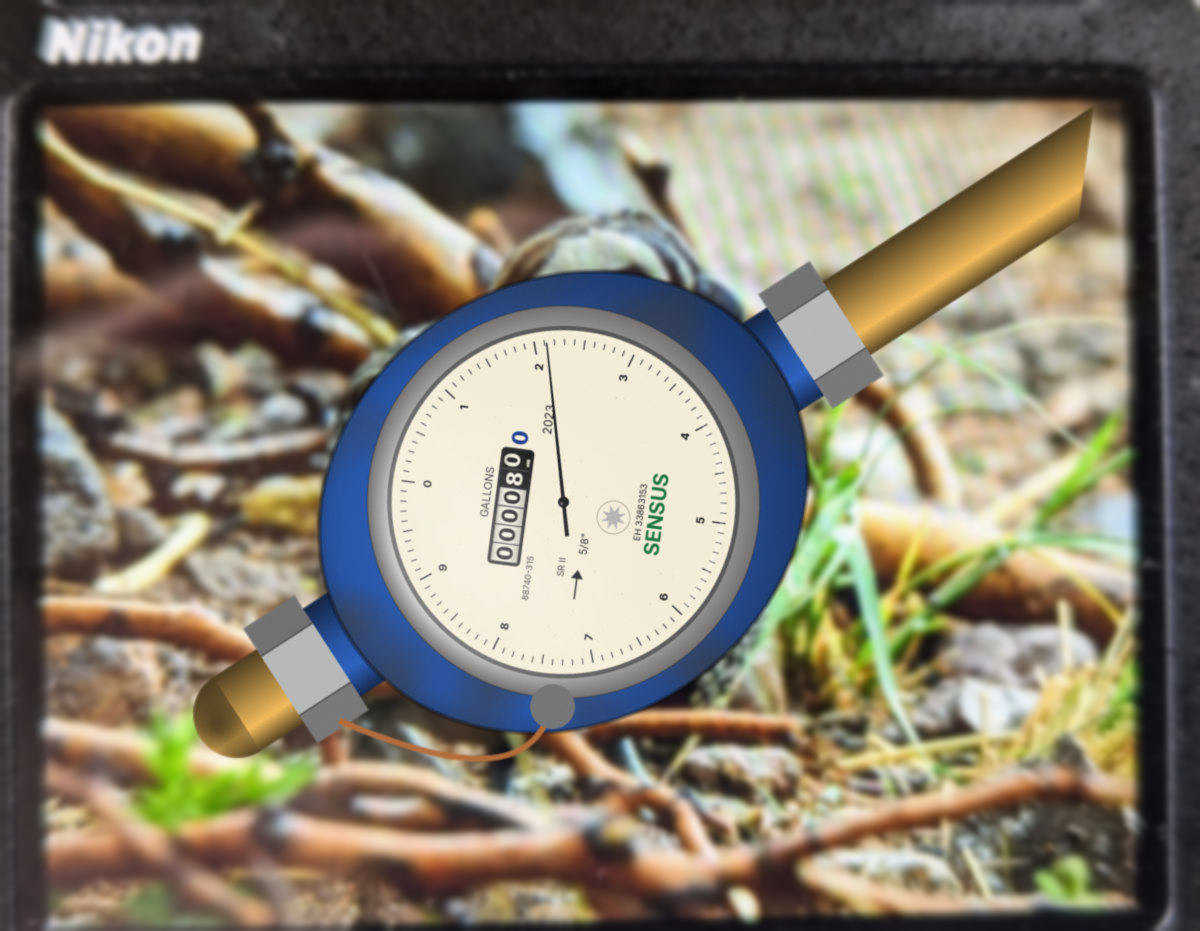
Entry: 802.1 gal
